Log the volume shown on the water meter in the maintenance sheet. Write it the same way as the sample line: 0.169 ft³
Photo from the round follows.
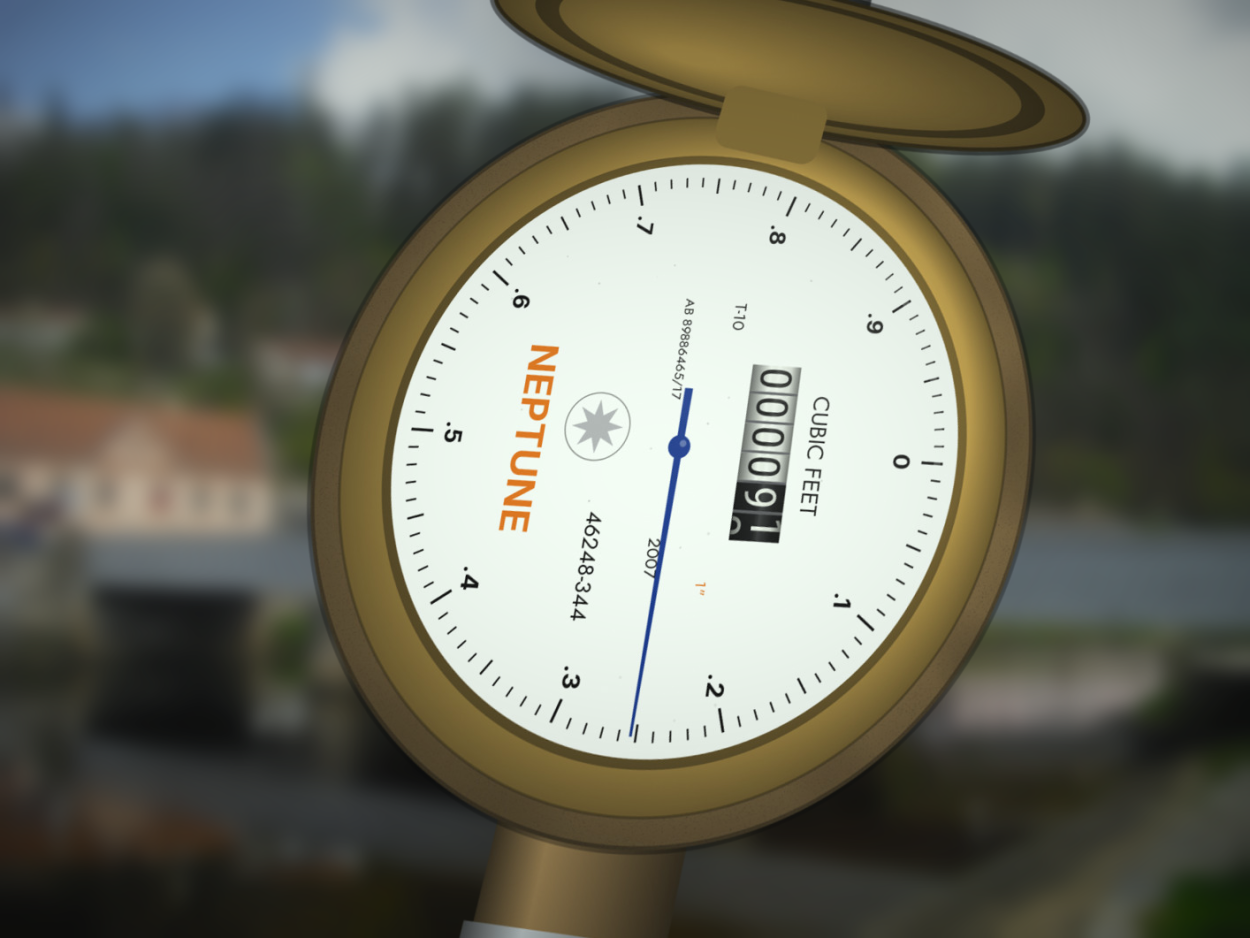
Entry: 91.25 ft³
